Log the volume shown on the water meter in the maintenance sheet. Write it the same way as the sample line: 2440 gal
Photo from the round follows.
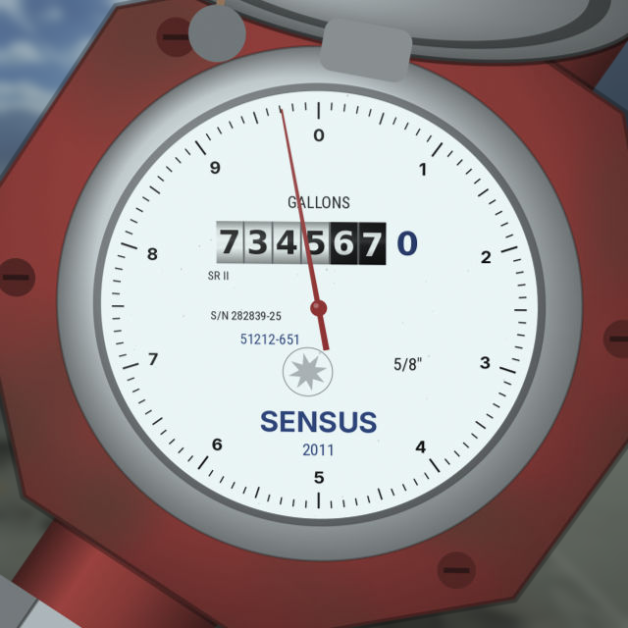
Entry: 7345669.7 gal
